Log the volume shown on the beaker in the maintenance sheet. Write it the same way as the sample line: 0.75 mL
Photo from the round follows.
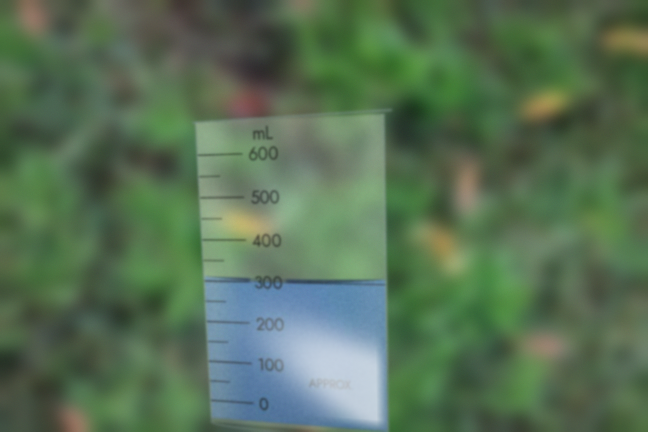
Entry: 300 mL
